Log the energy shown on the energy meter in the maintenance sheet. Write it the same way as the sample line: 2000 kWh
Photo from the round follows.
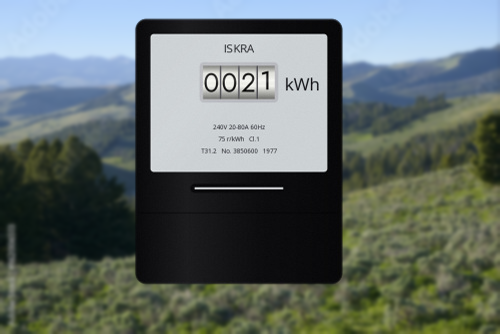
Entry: 21 kWh
